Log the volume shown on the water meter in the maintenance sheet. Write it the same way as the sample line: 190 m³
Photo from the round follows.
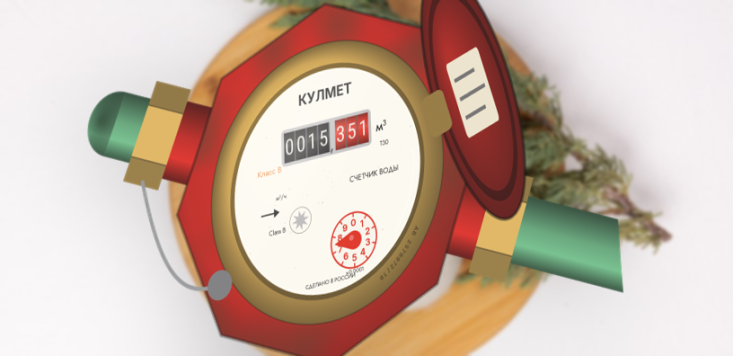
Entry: 15.3517 m³
